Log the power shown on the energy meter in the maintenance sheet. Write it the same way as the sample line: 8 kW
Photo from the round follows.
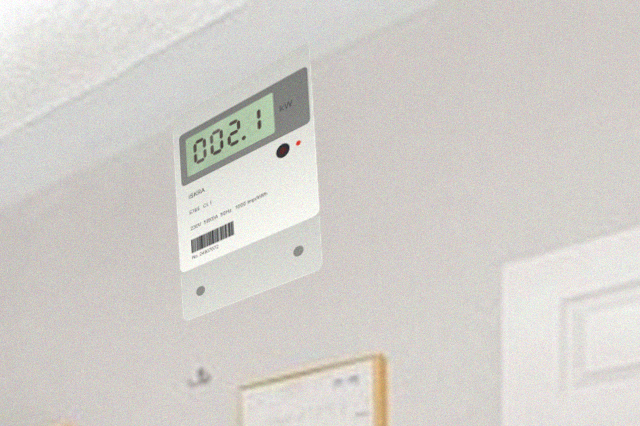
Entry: 2.1 kW
